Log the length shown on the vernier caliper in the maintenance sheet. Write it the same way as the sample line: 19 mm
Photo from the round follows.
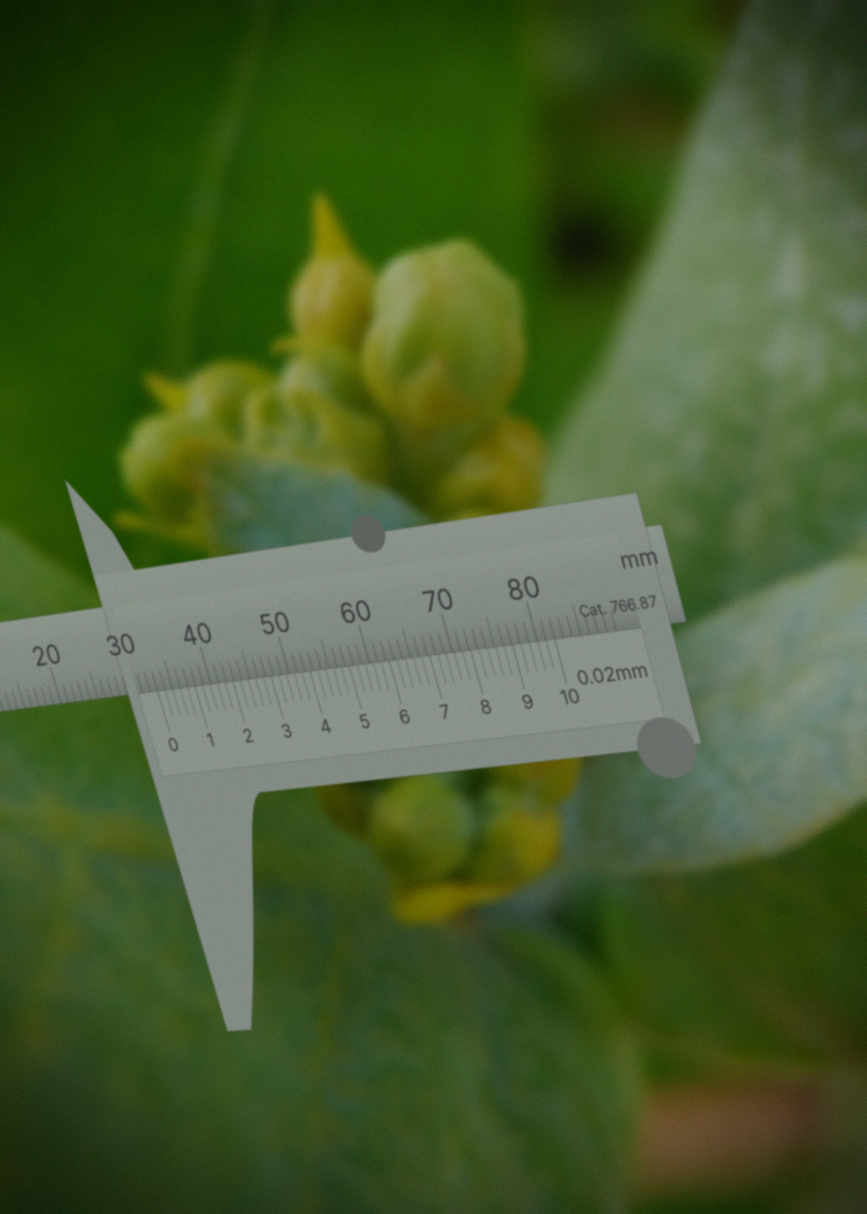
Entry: 33.0 mm
